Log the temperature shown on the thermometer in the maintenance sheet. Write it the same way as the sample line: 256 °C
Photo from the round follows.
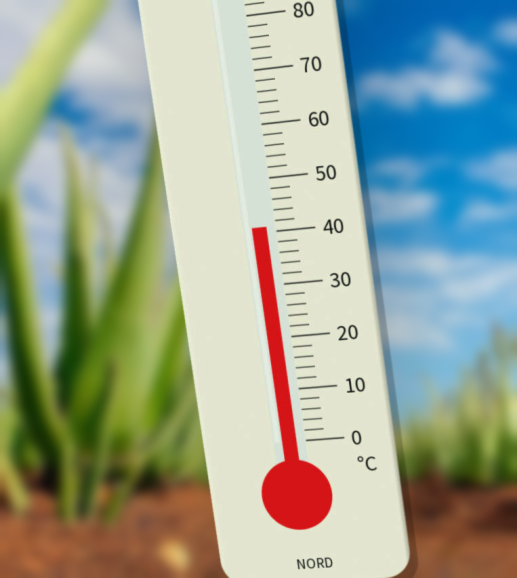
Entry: 41 °C
